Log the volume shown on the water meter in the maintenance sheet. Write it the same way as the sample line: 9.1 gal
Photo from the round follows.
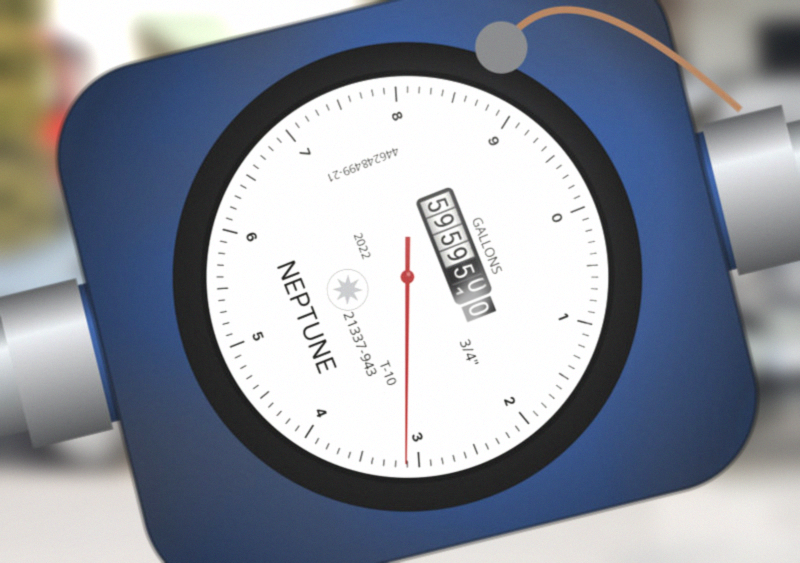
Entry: 5959503.1 gal
